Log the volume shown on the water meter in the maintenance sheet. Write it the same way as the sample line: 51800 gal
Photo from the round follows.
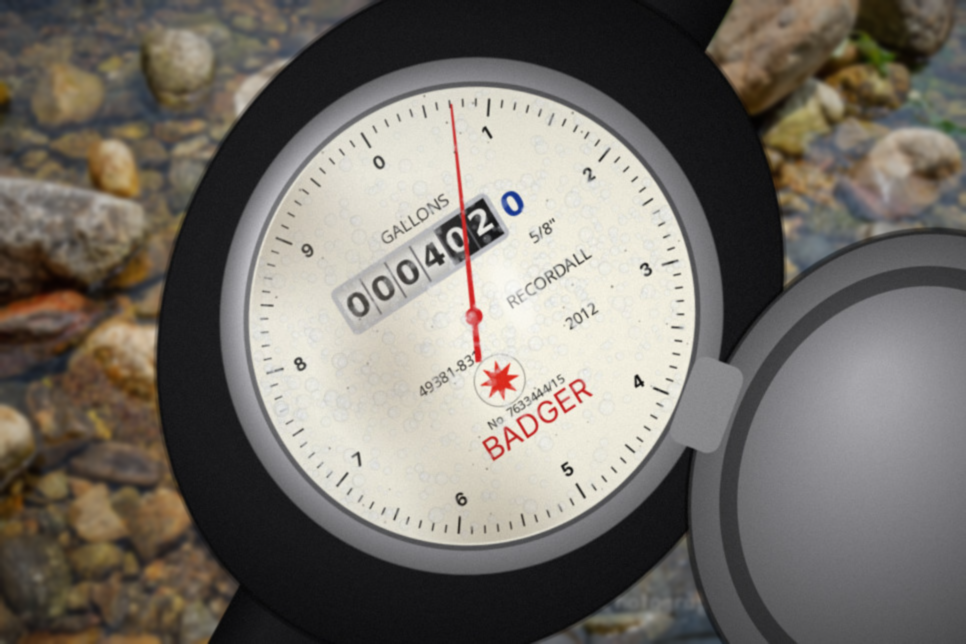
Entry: 4020.7 gal
